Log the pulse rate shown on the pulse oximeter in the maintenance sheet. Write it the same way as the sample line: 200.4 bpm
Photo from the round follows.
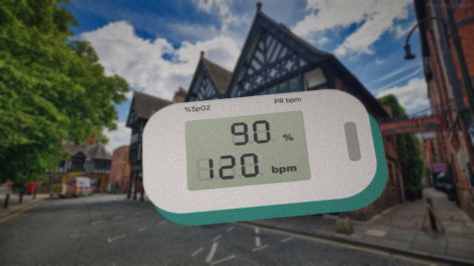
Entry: 120 bpm
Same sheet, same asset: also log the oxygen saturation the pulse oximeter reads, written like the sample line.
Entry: 90 %
